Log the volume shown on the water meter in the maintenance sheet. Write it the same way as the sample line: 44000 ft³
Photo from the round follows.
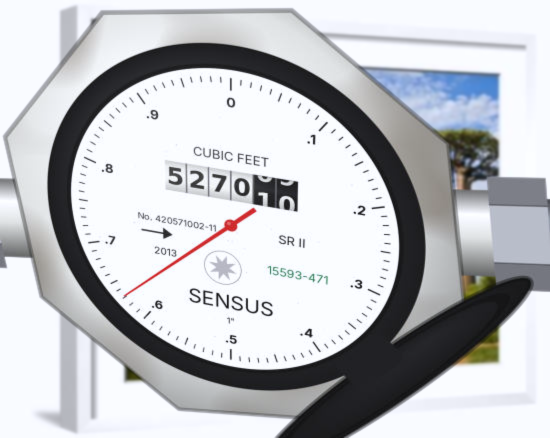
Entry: 527009.63 ft³
